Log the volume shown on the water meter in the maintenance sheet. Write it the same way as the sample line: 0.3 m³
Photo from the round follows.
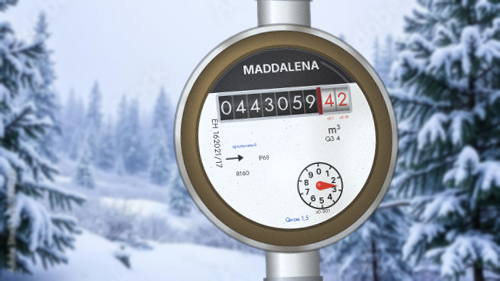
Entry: 443059.422 m³
